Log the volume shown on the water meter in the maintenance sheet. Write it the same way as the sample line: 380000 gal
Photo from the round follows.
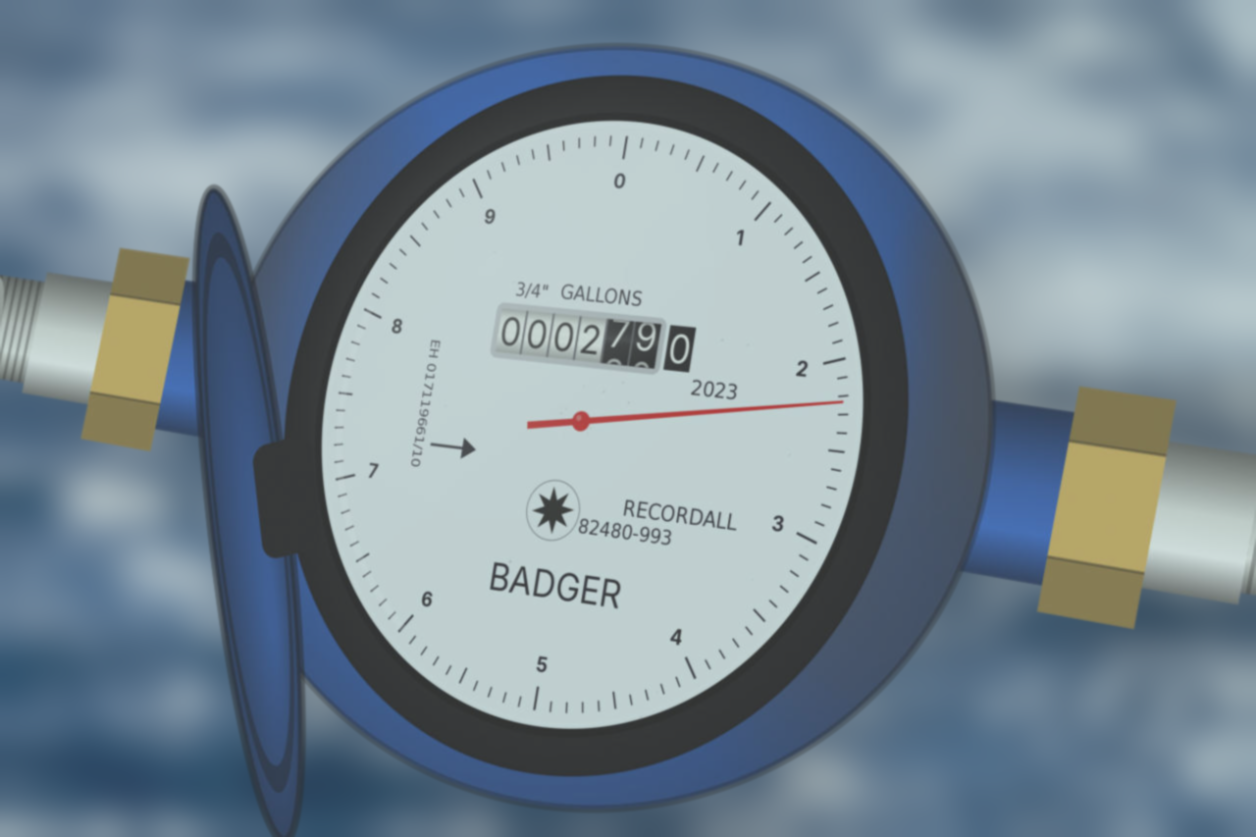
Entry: 2792.2 gal
